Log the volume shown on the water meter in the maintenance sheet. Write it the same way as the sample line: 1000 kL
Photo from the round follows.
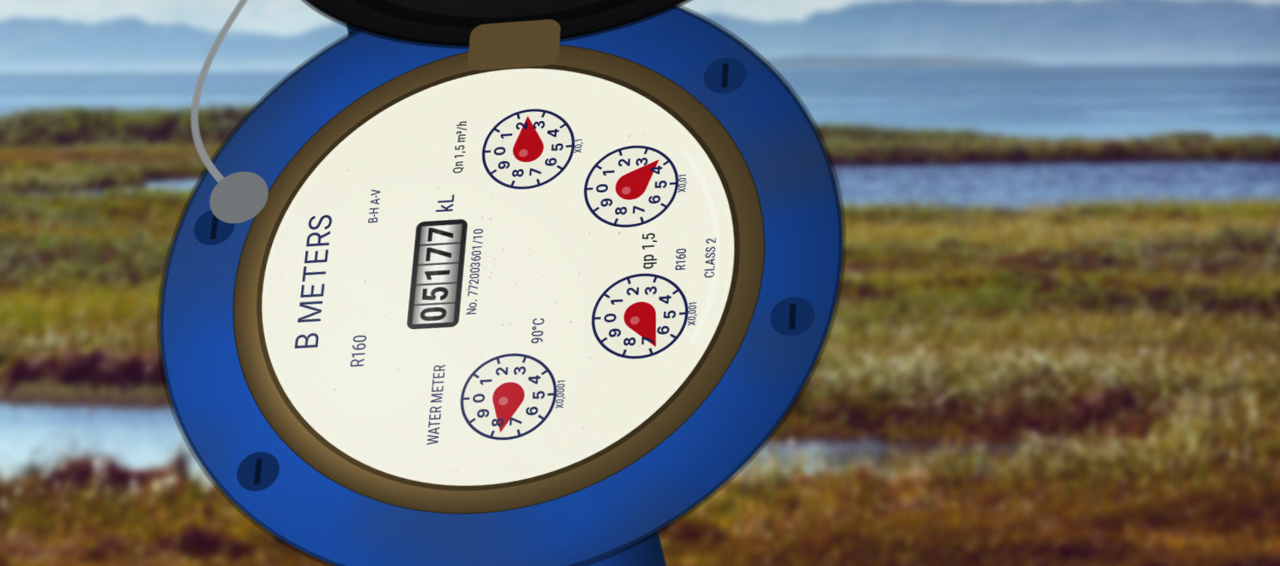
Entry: 5177.2367 kL
